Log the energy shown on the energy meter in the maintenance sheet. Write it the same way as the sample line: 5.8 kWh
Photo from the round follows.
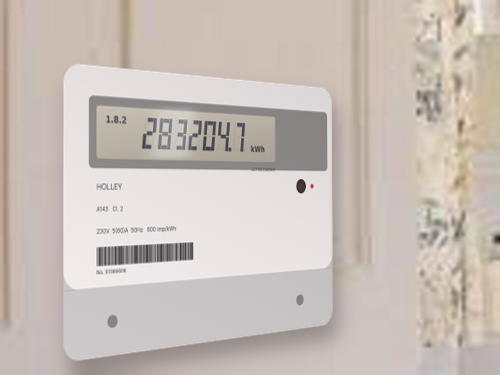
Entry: 283204.7 kWh
